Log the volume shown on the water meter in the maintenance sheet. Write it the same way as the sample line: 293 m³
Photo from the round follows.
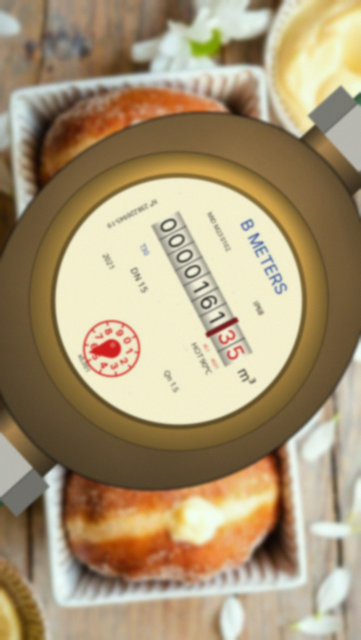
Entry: 161.355 m³
